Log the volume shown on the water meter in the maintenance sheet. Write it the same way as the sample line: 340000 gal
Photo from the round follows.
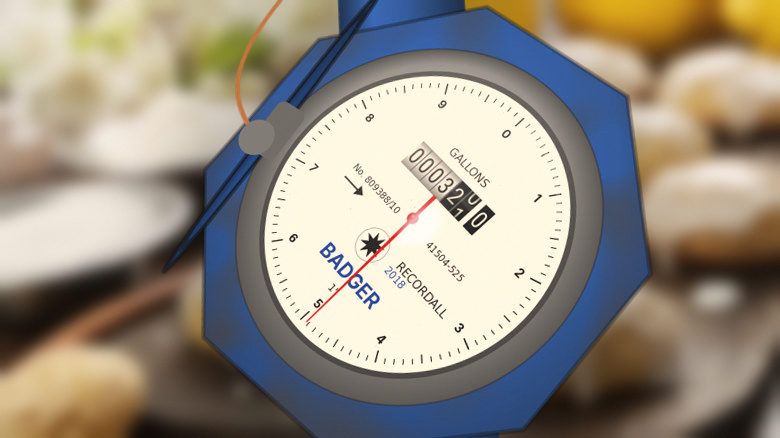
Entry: 3204.9 gal
